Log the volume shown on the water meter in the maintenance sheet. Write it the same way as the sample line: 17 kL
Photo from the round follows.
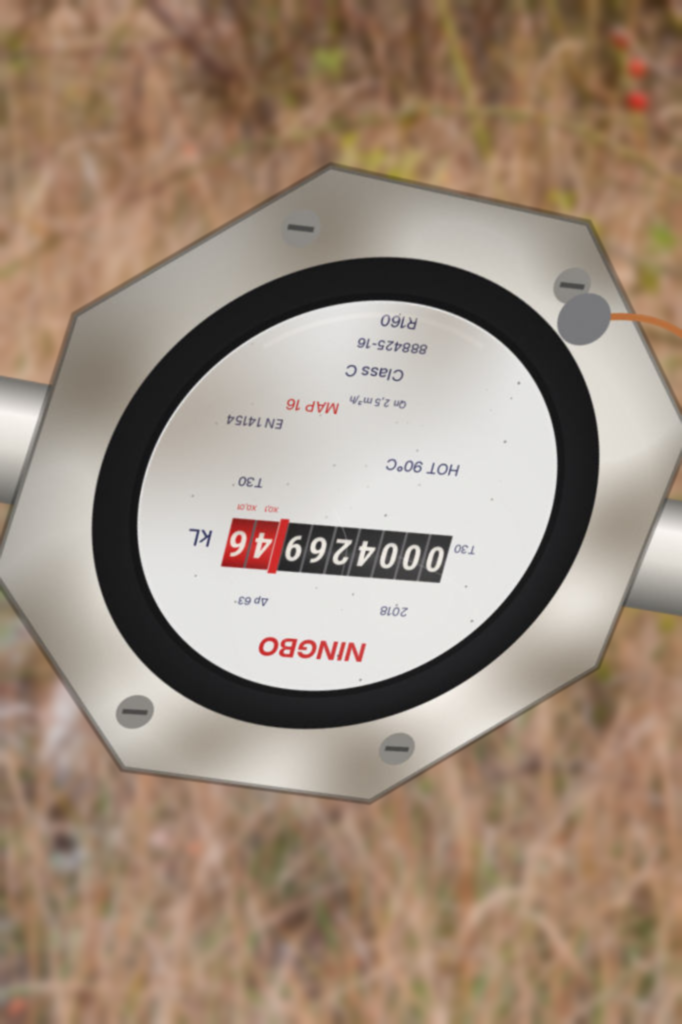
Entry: 4269.46 kL
